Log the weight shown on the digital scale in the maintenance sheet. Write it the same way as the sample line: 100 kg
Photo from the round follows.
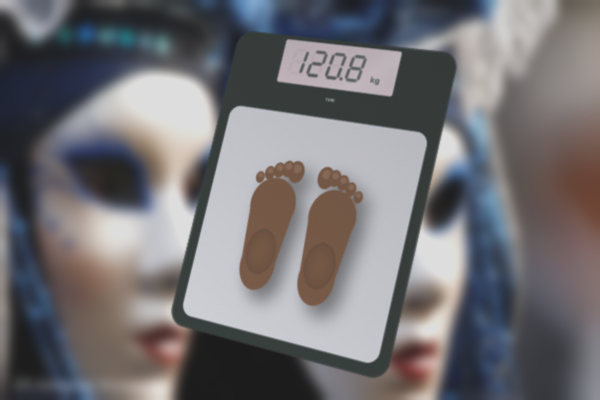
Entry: 120.8 kg
